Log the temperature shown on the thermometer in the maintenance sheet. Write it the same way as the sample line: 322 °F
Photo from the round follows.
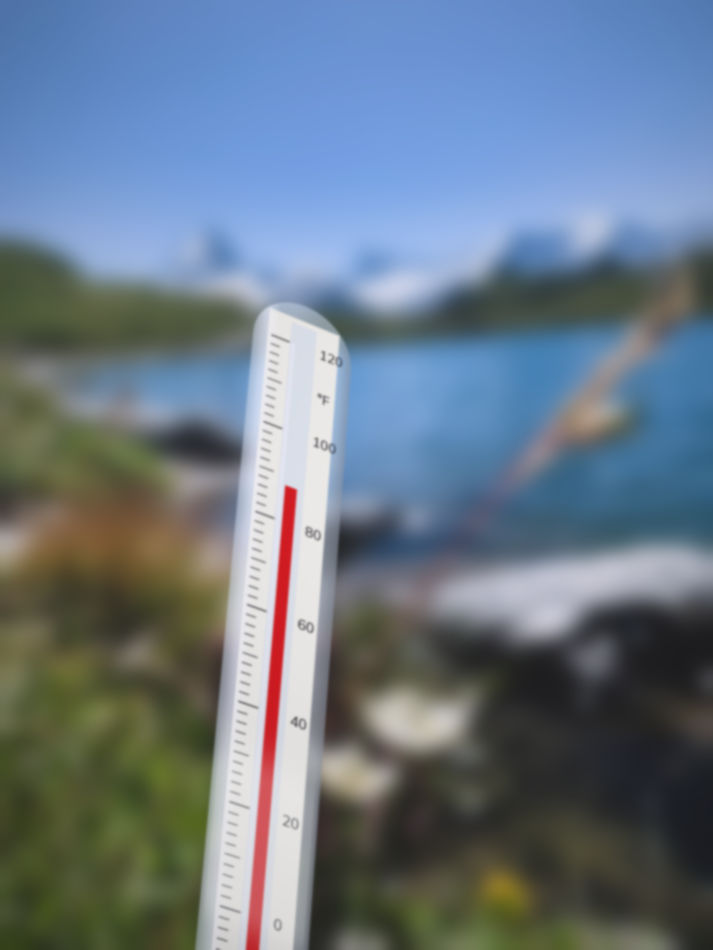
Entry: 88 °F
